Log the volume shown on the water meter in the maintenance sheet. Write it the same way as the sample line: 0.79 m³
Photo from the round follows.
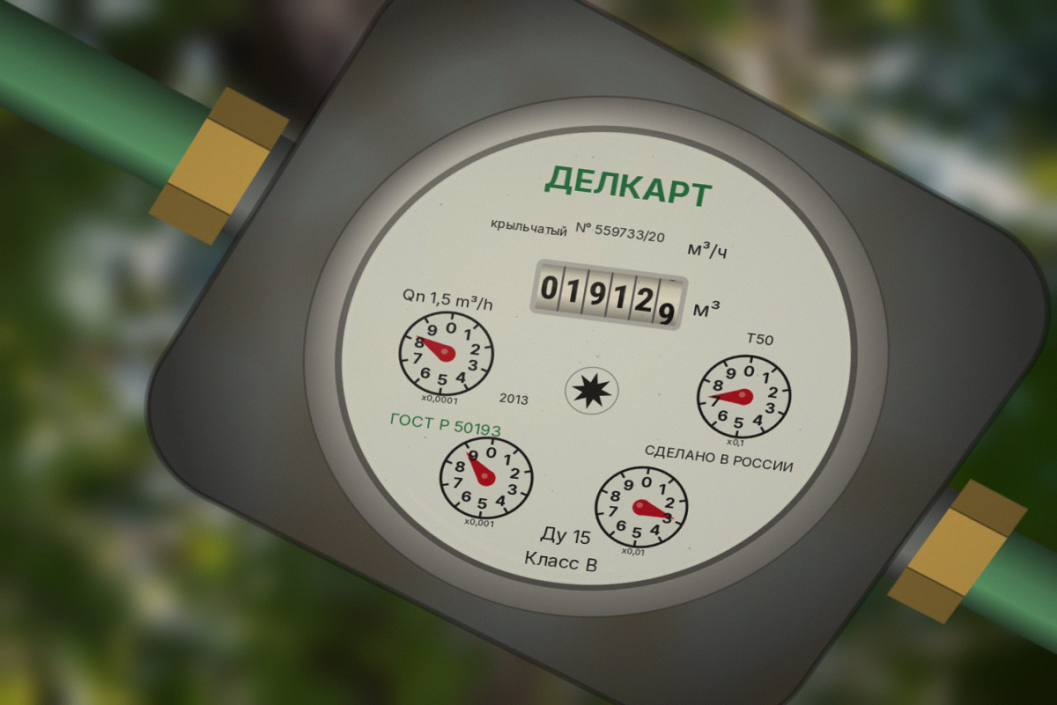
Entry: 19128.7288 m³
